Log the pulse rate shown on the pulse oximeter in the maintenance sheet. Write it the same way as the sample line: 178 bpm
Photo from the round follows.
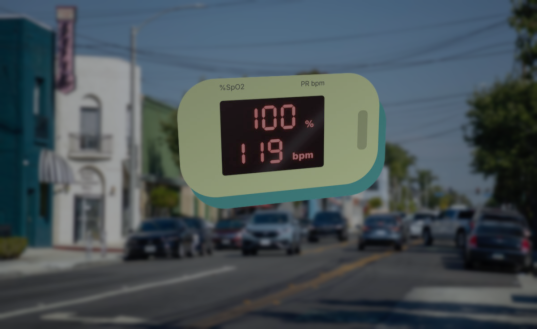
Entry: 119 bpm
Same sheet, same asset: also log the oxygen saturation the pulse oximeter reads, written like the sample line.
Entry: 100 %
